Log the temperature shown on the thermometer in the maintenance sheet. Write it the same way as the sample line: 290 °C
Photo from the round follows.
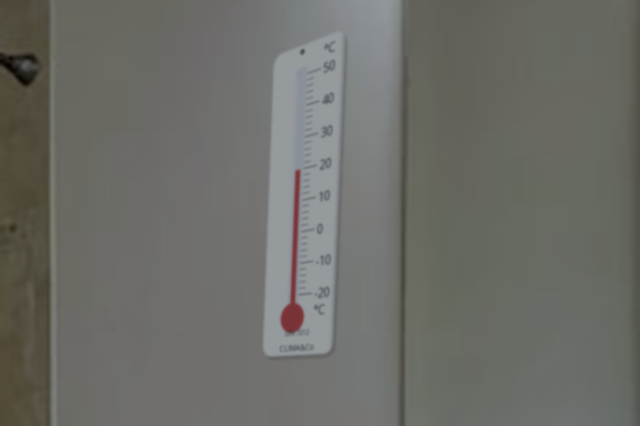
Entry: 20 °C
